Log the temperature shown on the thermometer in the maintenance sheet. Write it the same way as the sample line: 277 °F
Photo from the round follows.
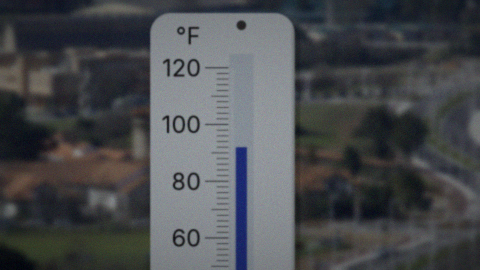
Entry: 92 °F
